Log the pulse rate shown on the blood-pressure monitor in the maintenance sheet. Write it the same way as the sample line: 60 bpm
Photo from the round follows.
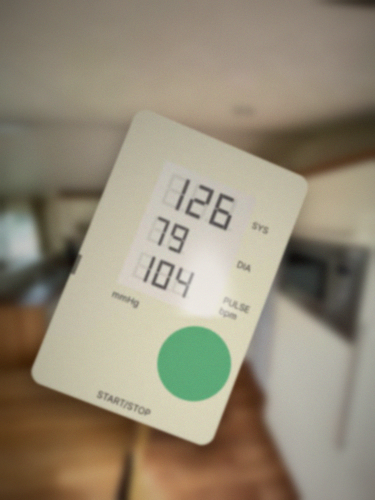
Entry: 104 bpm
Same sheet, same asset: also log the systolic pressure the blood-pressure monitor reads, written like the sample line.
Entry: 126 mmHg
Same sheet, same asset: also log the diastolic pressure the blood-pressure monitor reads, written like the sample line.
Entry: 79 mmHg
